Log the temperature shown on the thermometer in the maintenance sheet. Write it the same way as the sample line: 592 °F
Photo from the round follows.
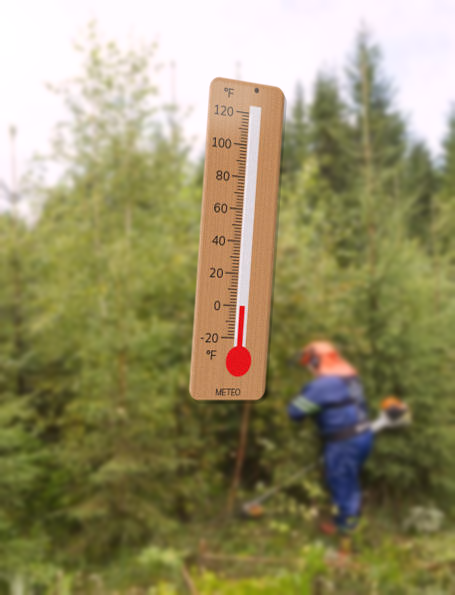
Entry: 0 °F
